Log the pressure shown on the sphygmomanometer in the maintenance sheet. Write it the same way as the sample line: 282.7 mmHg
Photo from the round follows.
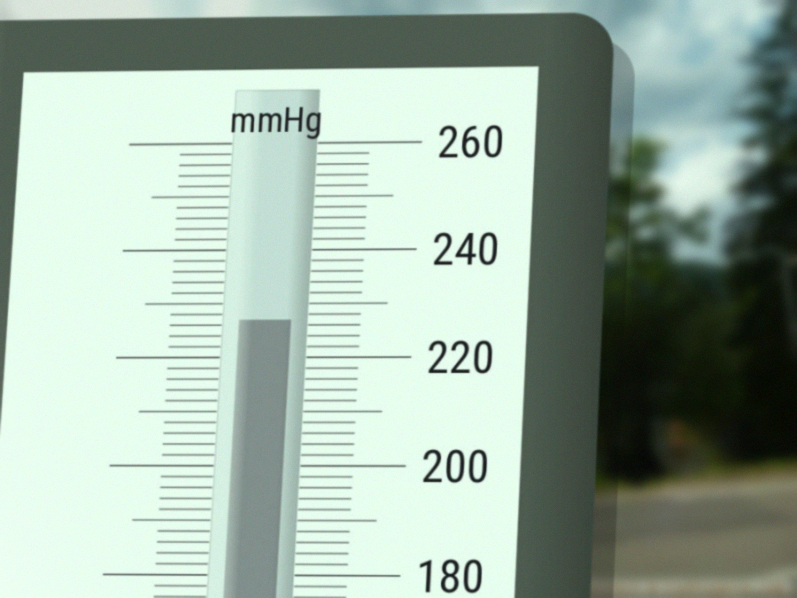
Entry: 227 mmHg
